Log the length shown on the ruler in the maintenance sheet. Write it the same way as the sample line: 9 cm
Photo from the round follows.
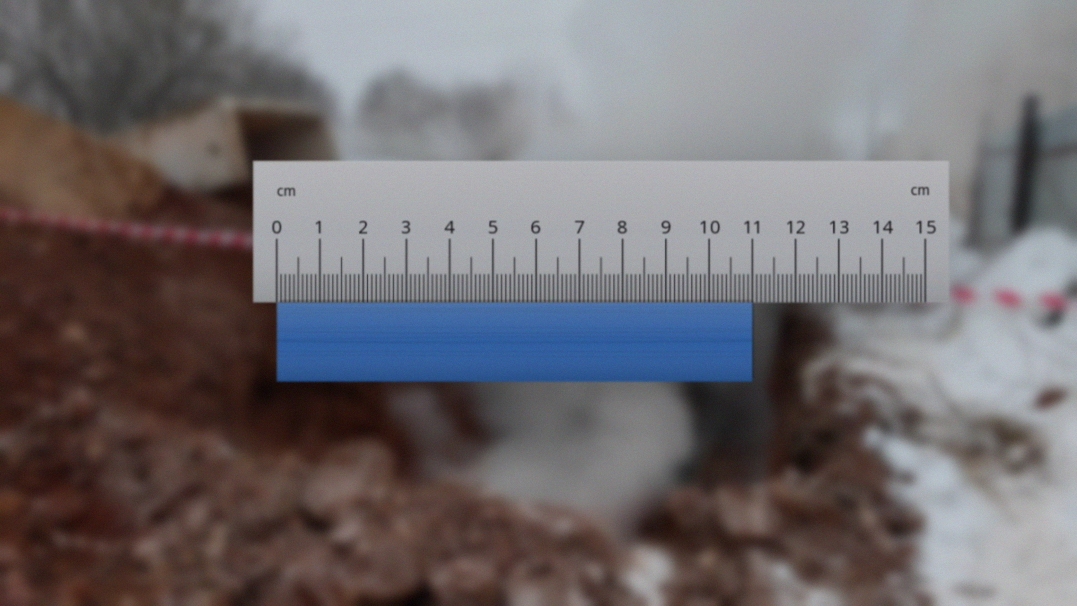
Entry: 11 cm
